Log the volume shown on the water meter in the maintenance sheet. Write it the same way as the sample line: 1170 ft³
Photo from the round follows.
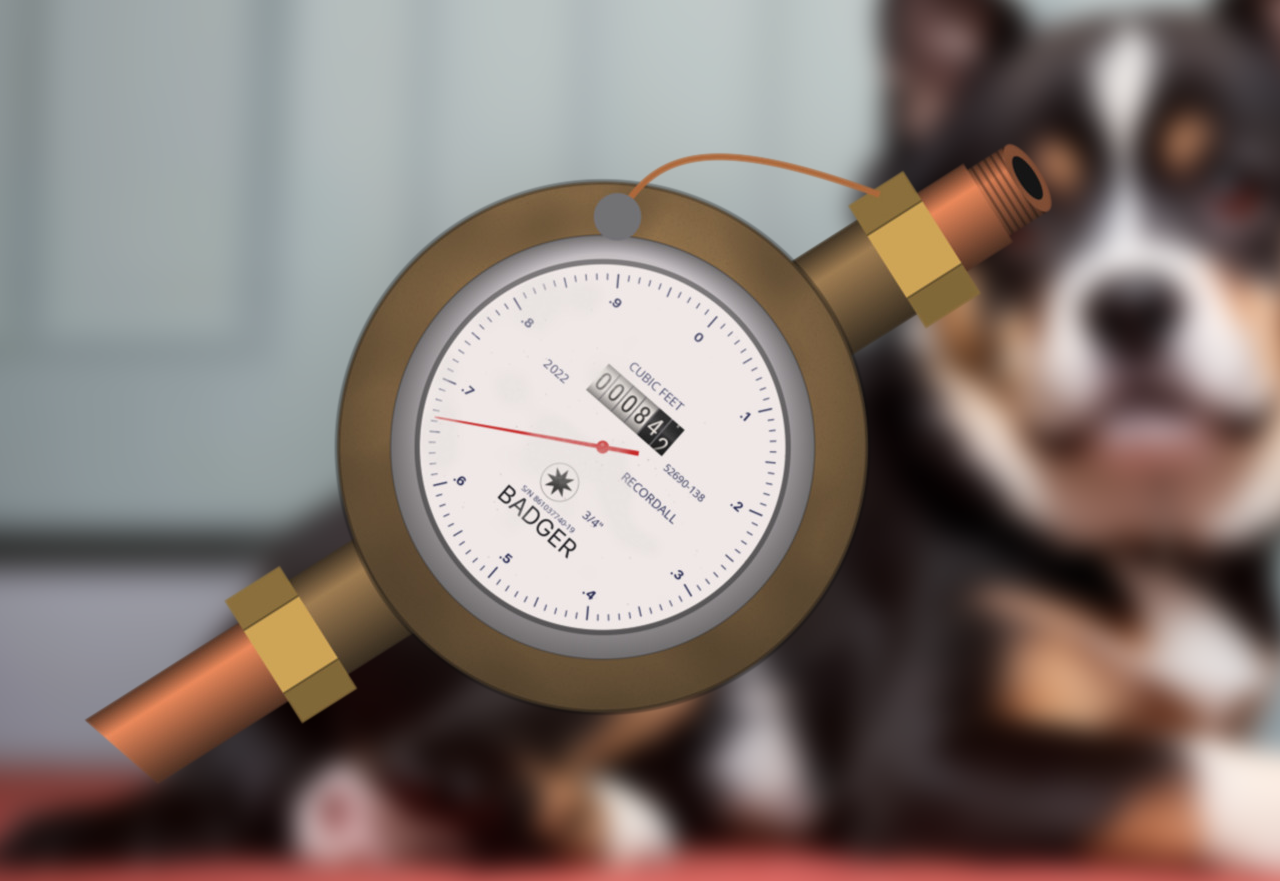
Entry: 841.66 ft³
